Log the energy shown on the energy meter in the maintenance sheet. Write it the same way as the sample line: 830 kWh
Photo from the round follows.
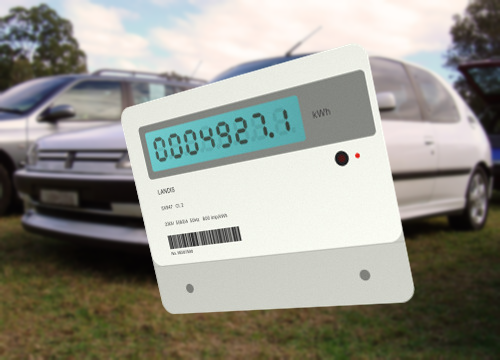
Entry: 4927.1 kWh
